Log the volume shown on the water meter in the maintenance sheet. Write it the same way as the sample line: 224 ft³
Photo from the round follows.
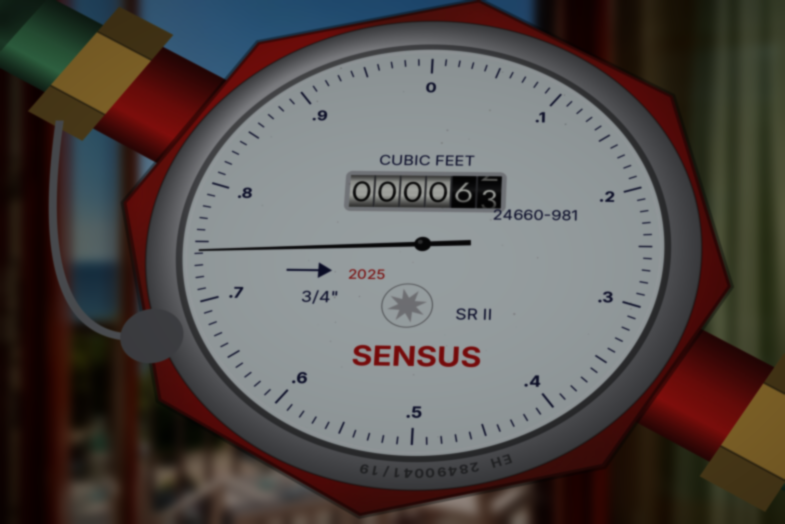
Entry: 62.74 ft³
